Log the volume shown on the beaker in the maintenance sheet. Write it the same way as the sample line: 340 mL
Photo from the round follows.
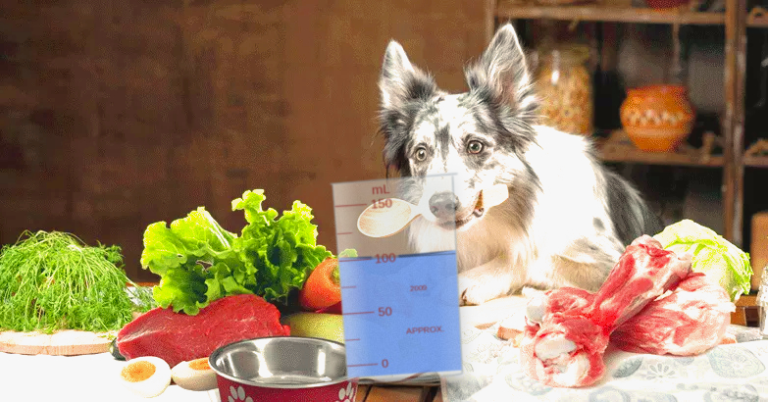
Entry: 100 mL
